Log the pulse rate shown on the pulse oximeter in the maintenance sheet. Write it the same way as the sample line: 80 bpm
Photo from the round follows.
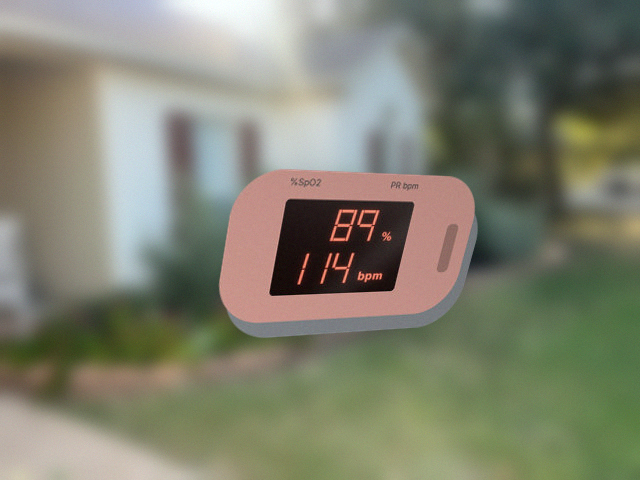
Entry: 114 bpm
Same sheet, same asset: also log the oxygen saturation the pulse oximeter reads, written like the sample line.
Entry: 89 %
